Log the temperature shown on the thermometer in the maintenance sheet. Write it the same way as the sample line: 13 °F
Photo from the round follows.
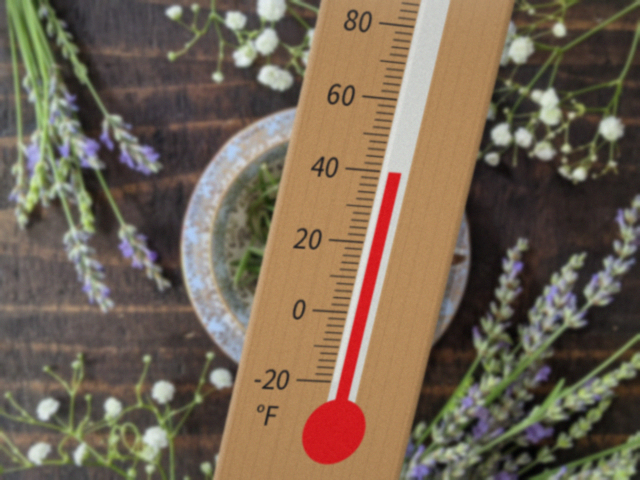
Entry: 40 °F
